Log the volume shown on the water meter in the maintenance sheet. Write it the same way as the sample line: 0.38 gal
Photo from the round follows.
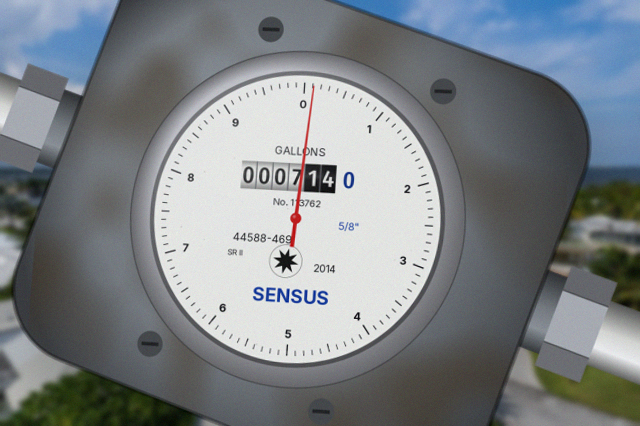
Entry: 7140.1 gal
